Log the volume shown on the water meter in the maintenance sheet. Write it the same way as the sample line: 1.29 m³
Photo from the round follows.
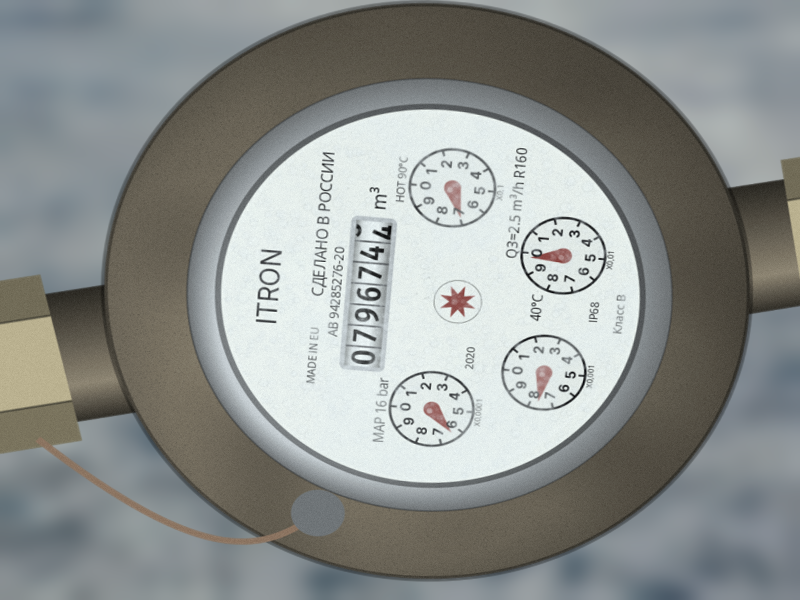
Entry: 796743.6976 m³
